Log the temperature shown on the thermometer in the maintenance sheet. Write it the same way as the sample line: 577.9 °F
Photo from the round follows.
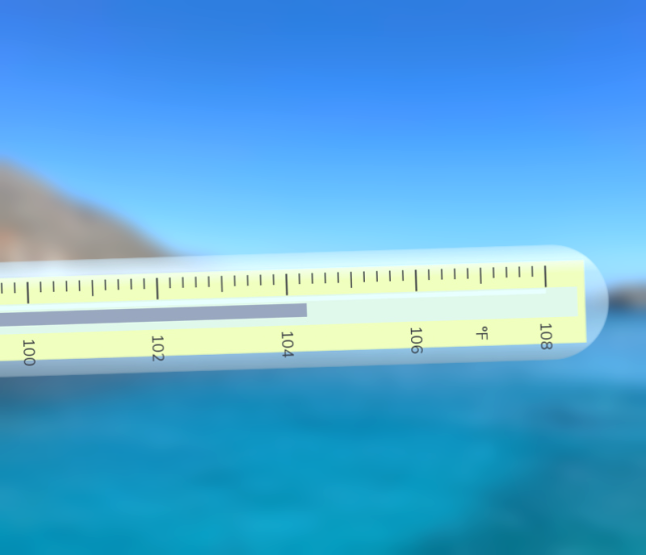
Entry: 104.3 °F
